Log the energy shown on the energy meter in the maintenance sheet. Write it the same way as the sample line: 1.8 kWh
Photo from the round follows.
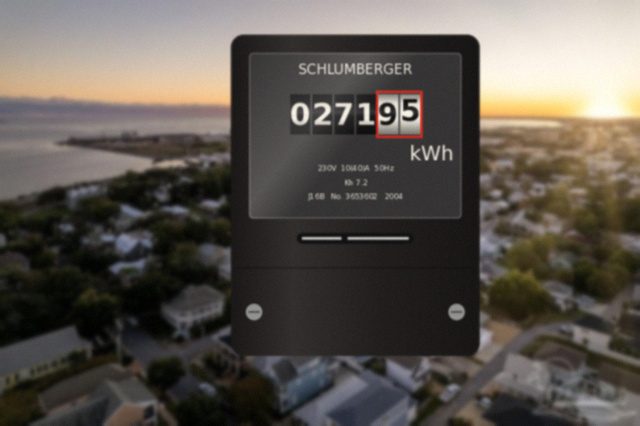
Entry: 271.95 kWh
